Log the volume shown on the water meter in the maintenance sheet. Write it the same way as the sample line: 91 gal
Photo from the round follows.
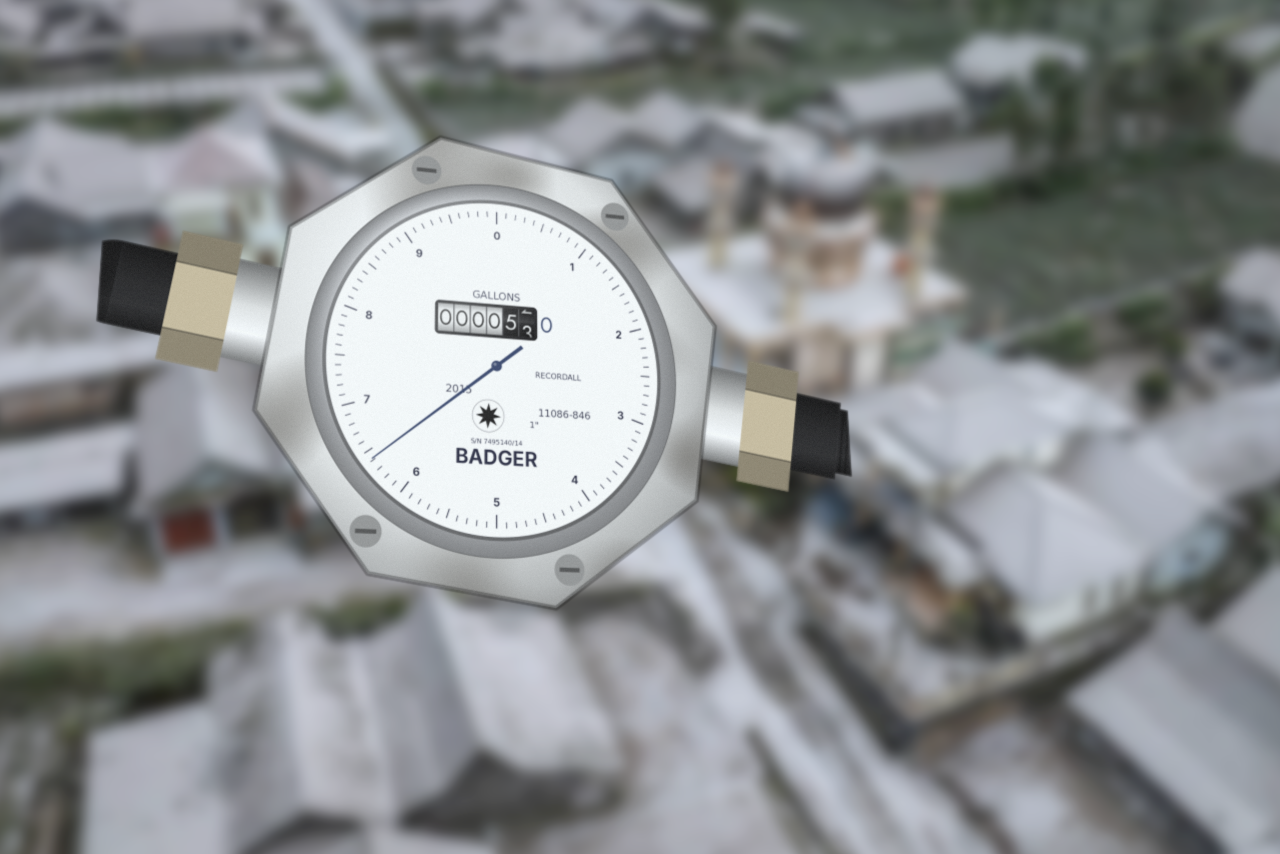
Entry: 526.4 gal
